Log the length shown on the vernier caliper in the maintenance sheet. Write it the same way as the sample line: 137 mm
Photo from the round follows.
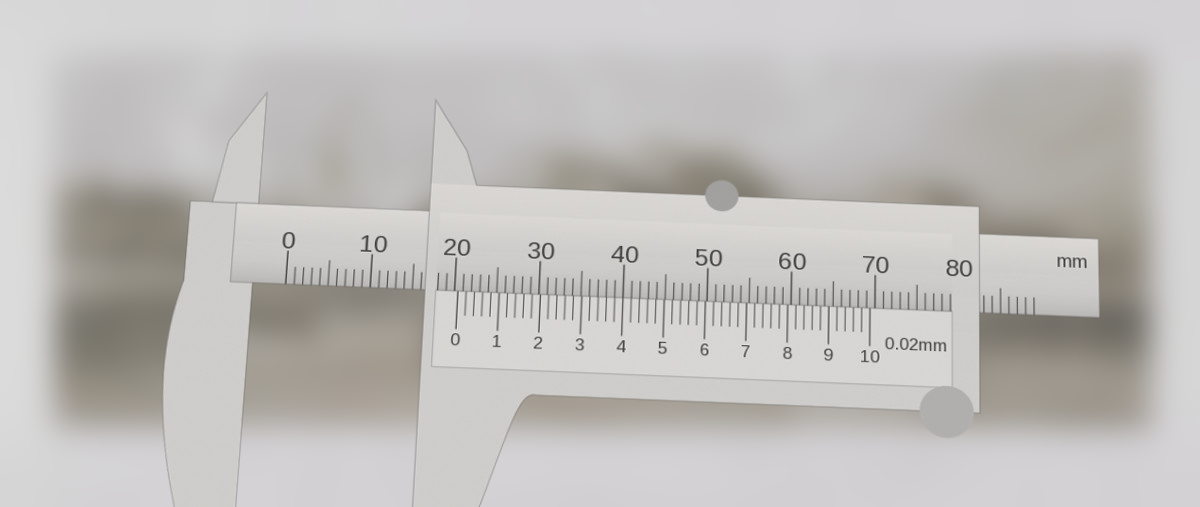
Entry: 20.4 mm
